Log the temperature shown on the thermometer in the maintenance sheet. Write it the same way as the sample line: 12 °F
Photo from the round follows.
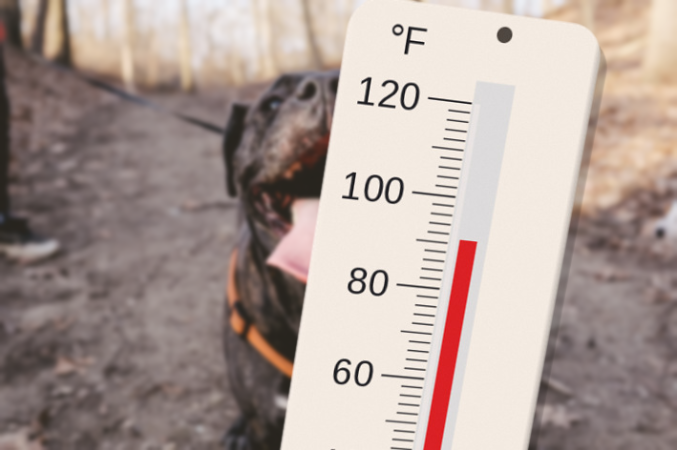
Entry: 91 °F
